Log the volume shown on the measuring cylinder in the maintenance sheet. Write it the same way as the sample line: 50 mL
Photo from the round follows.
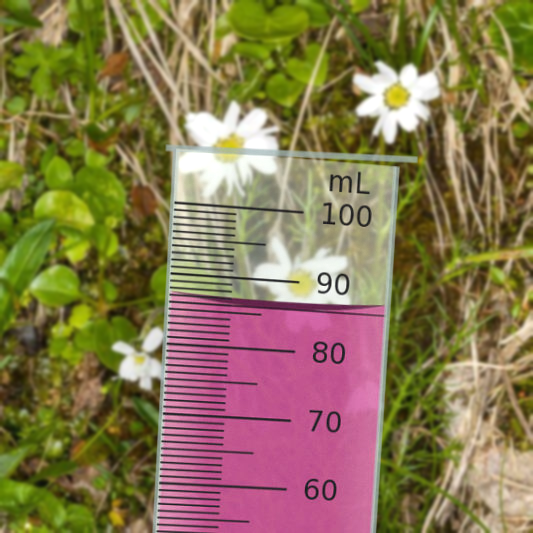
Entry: 86 mL
